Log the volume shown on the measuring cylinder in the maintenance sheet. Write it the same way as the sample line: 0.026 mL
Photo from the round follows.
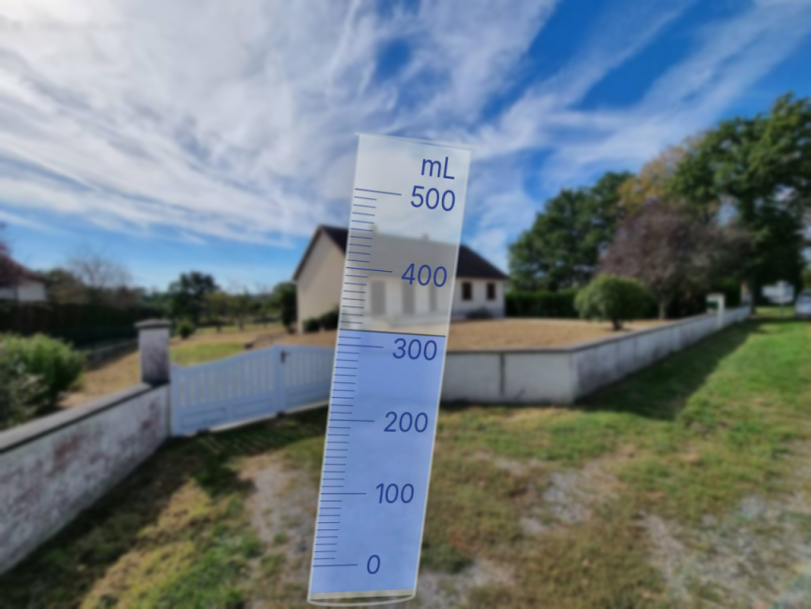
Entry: 320 mL
